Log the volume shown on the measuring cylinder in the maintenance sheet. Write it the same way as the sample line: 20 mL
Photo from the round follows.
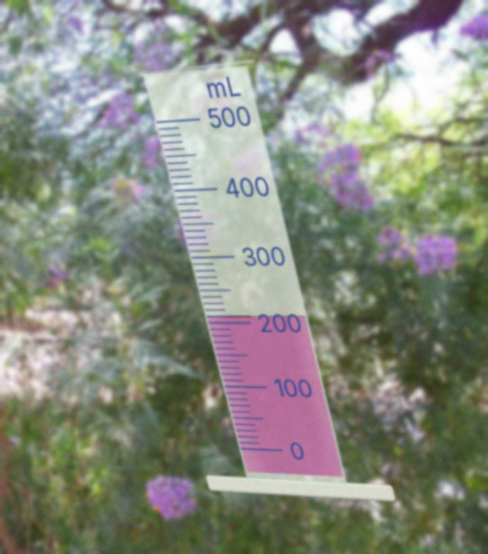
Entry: 210 mL
